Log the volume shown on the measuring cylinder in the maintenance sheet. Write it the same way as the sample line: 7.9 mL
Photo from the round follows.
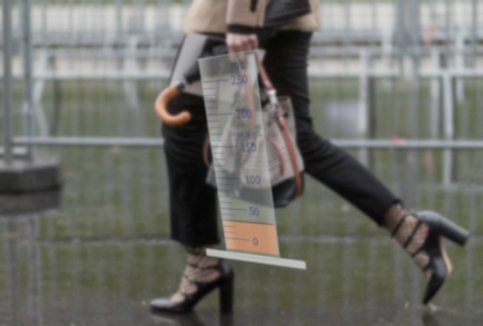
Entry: 30 mL
